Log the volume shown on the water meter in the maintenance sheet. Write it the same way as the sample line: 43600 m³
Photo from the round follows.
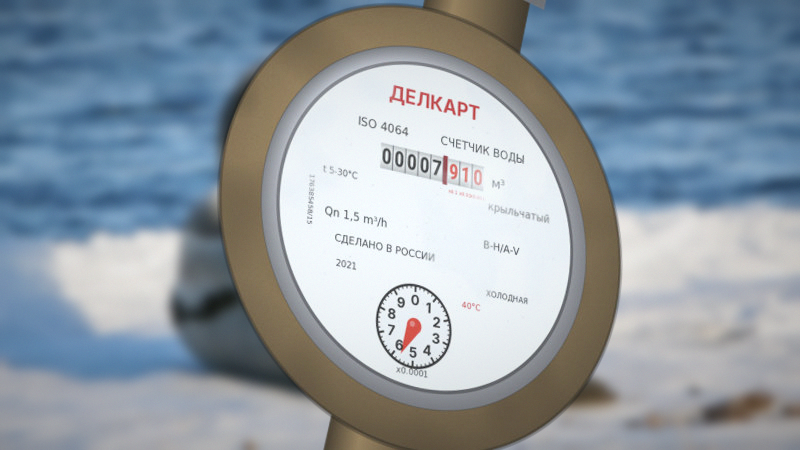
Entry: 7.9105 m³
